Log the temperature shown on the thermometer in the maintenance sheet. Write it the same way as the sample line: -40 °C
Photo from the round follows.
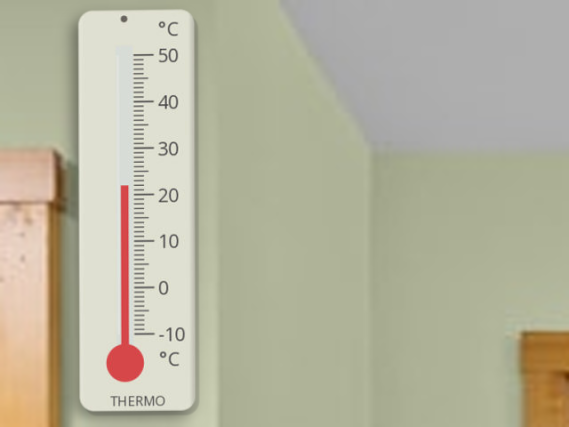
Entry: 22 °C
